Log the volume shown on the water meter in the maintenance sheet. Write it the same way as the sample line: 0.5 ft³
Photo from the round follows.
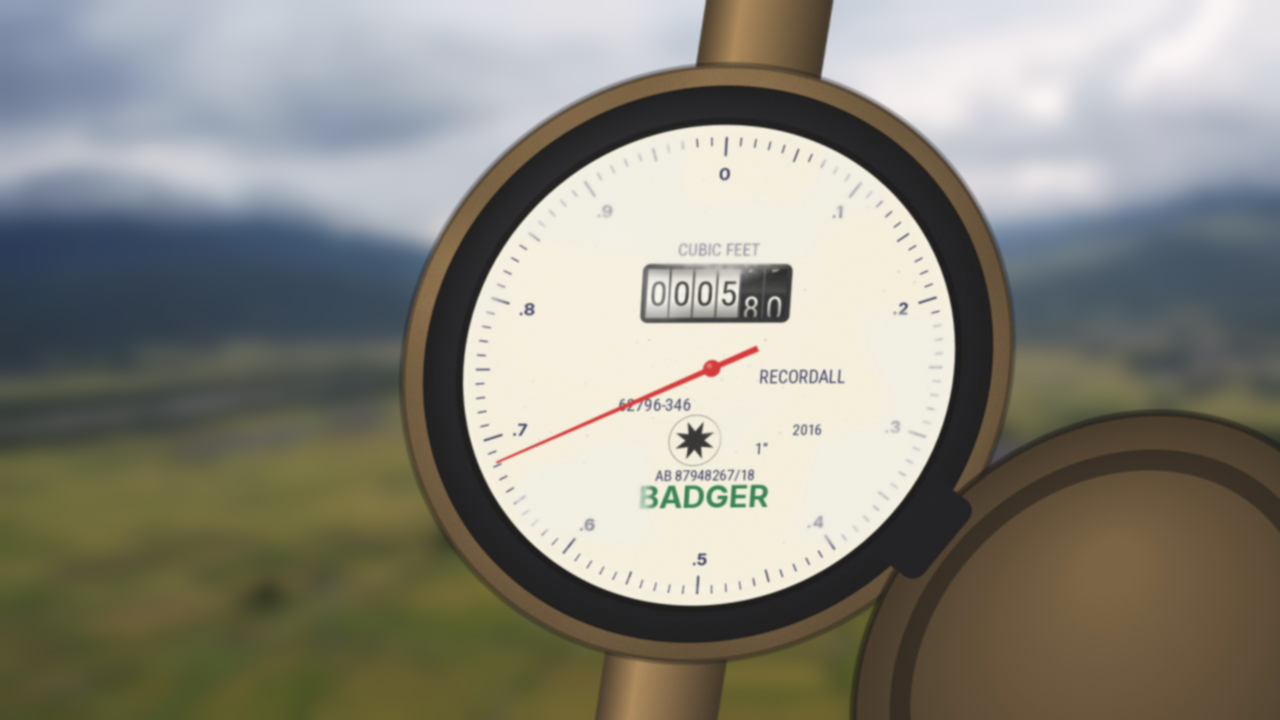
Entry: 579.68 ft³
